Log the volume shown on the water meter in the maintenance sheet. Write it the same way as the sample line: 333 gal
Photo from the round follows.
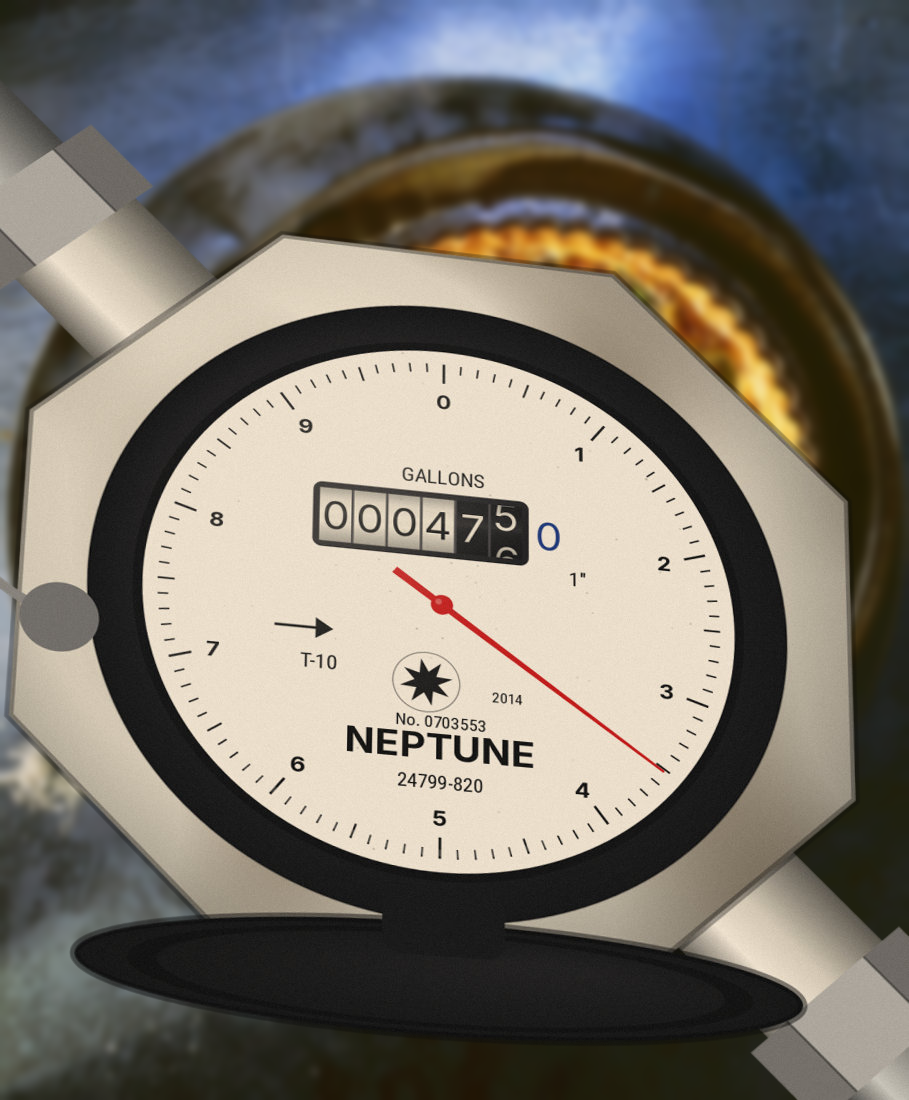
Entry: 4753.5 gal
